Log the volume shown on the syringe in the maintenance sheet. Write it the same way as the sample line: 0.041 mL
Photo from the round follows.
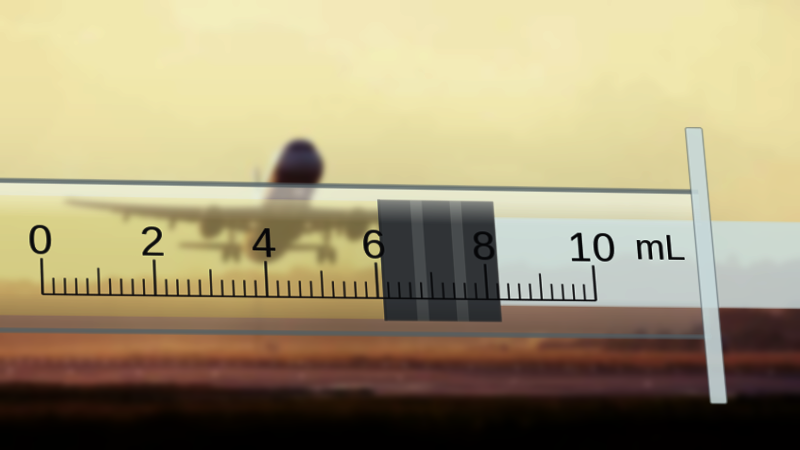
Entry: 6.1 mL
